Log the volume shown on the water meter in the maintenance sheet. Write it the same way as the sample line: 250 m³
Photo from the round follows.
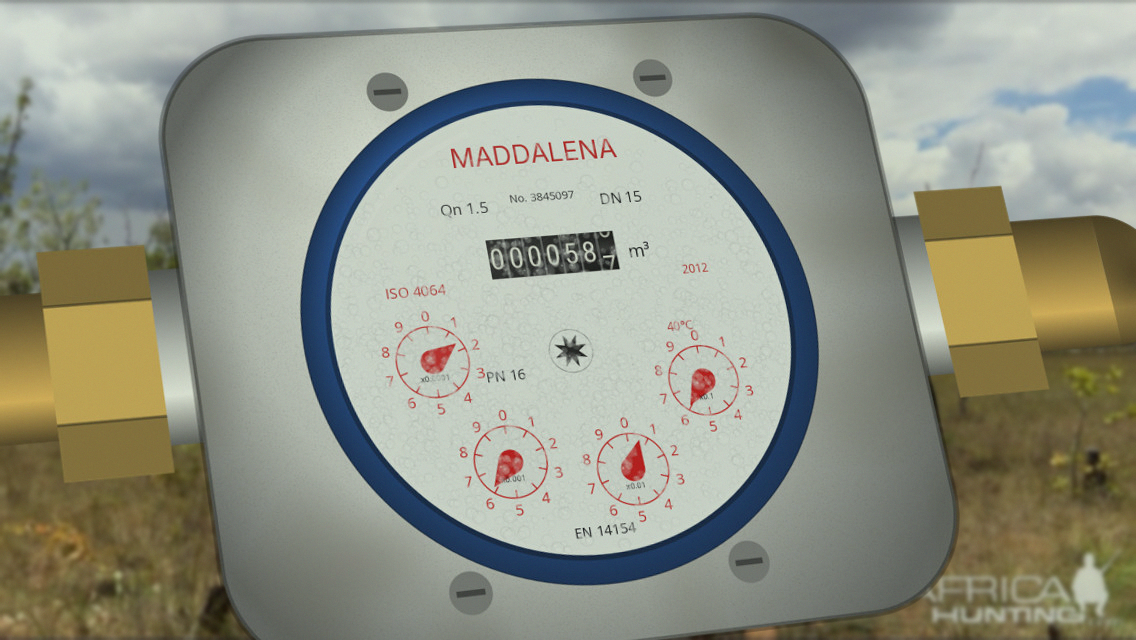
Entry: 586.6061 m³
